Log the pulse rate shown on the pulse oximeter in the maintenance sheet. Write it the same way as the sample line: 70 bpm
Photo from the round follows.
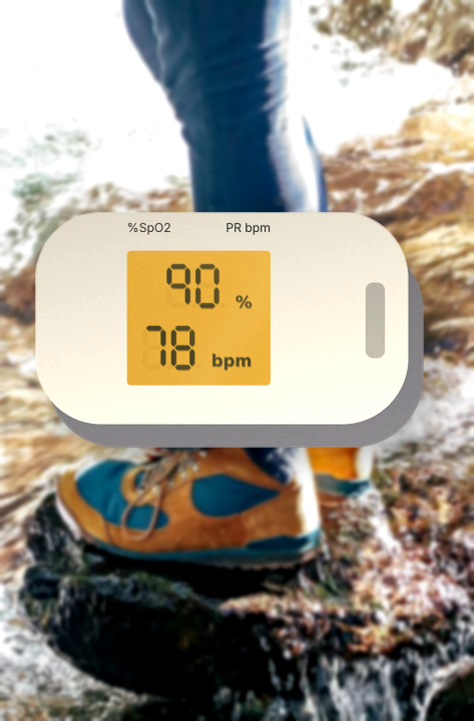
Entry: 78 bpm
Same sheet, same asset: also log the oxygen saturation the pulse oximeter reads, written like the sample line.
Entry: 90 %
